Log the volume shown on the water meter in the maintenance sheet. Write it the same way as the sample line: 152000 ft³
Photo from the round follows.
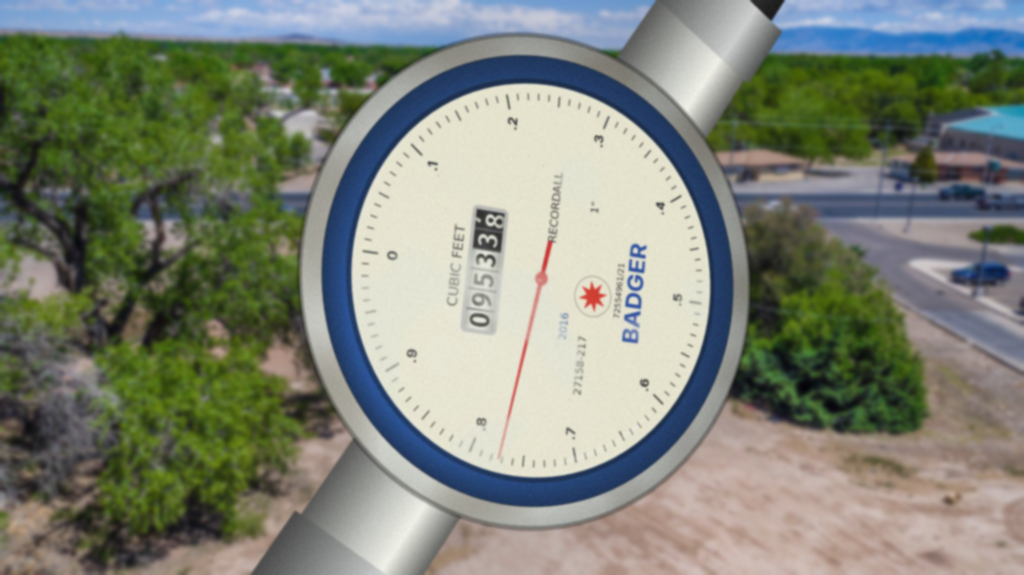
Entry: 95337.77 ft³
